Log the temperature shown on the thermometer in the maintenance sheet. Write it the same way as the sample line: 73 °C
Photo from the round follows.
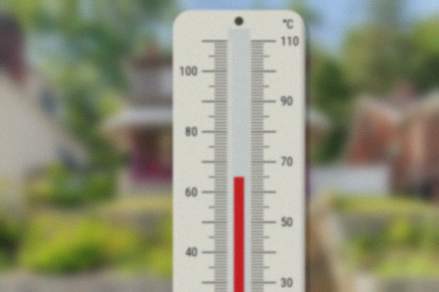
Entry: 65 °C
